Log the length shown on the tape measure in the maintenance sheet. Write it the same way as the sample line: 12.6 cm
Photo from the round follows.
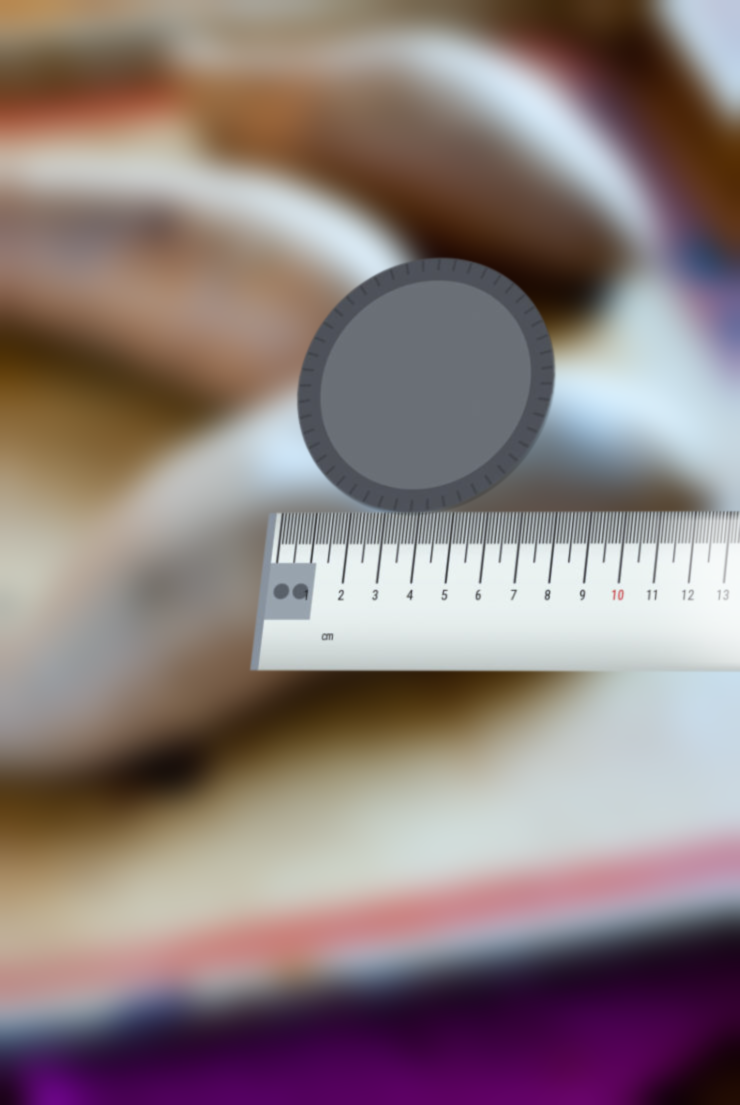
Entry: 7.5 cm
